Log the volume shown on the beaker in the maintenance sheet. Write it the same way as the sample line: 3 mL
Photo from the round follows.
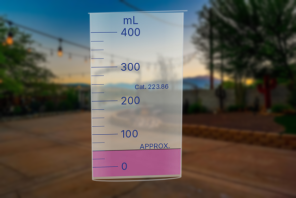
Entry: 50 mL
